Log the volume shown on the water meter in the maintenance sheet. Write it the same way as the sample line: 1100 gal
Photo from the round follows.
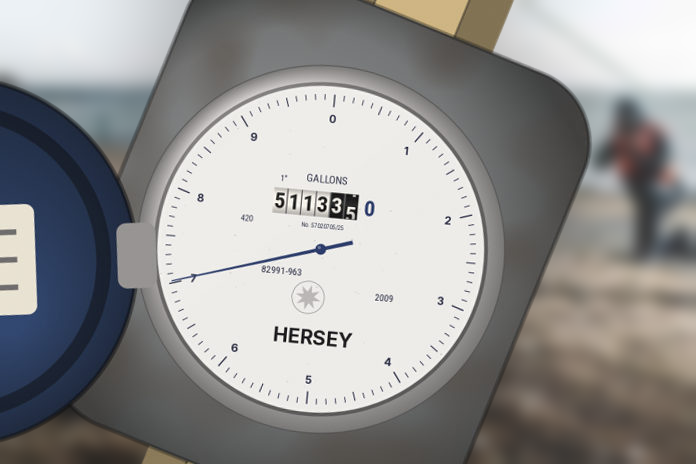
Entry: 5113347.0 gal
